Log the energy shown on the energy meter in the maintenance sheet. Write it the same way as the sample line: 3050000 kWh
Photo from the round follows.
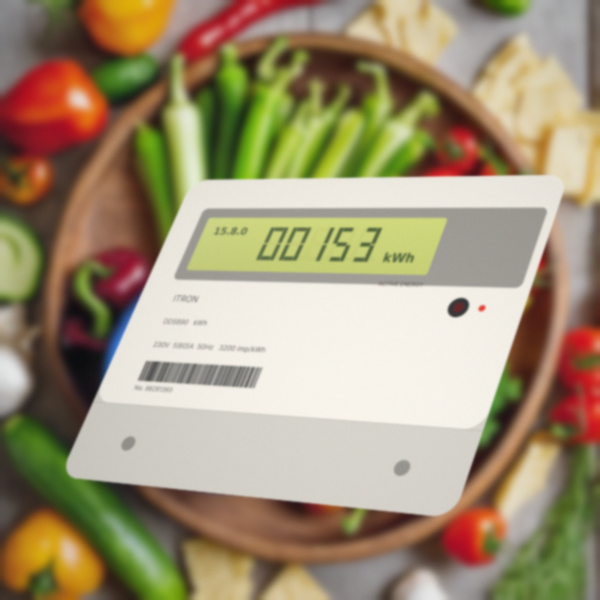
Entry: 153 kWh
